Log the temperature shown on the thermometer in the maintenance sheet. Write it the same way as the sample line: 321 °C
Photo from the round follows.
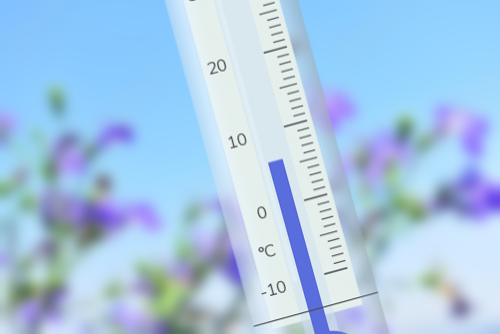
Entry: 6 °C
